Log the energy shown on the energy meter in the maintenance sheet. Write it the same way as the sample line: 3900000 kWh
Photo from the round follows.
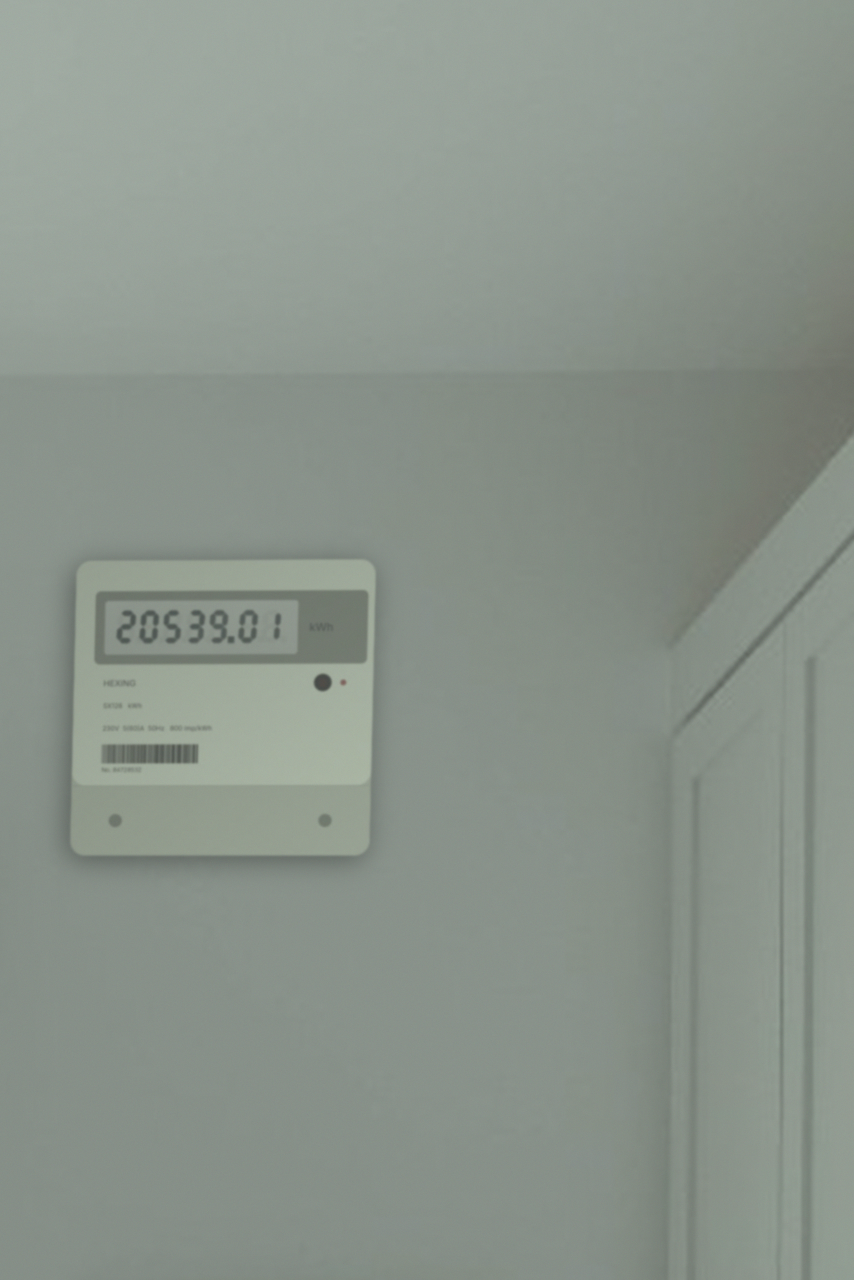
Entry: 20539.01 kWh
